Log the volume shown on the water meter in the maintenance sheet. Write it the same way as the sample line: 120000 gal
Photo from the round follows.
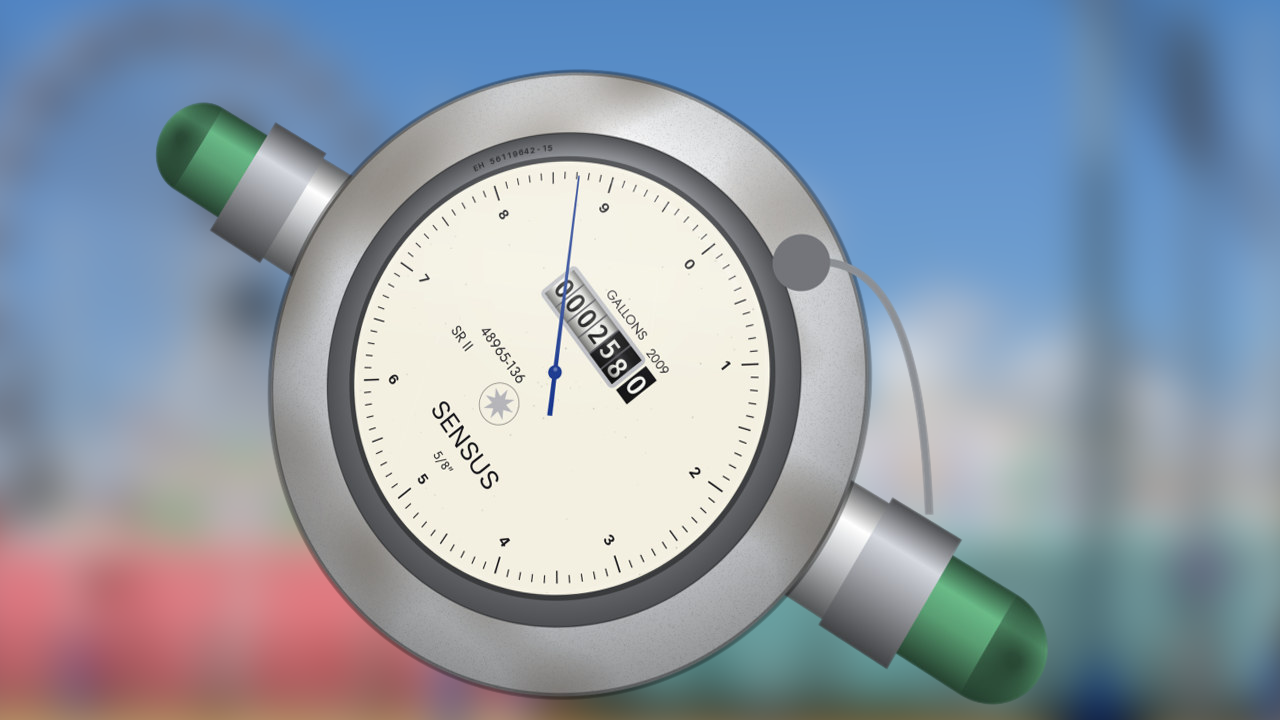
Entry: 2578.7 gal
